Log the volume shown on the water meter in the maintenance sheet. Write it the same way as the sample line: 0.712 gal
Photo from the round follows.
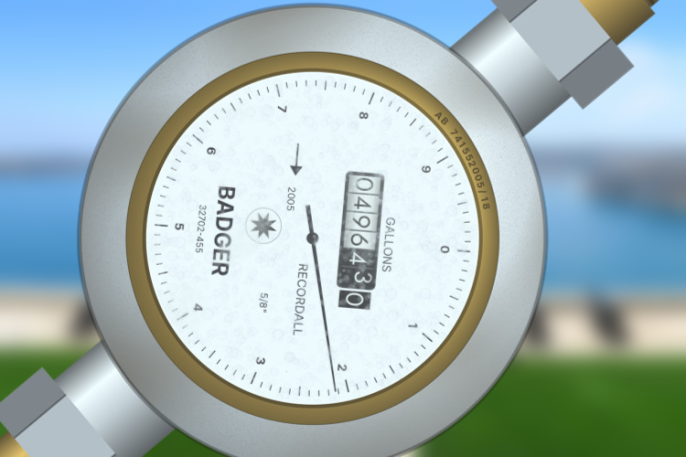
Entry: 496432.1 gal
